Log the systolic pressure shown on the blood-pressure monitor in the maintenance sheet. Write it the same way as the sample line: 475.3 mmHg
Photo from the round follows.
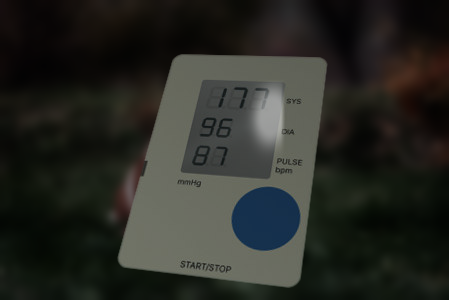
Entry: 177 mmHg
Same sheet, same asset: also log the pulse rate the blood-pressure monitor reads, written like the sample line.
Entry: 87 bpm
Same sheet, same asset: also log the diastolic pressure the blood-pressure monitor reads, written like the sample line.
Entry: 96 mmHg
